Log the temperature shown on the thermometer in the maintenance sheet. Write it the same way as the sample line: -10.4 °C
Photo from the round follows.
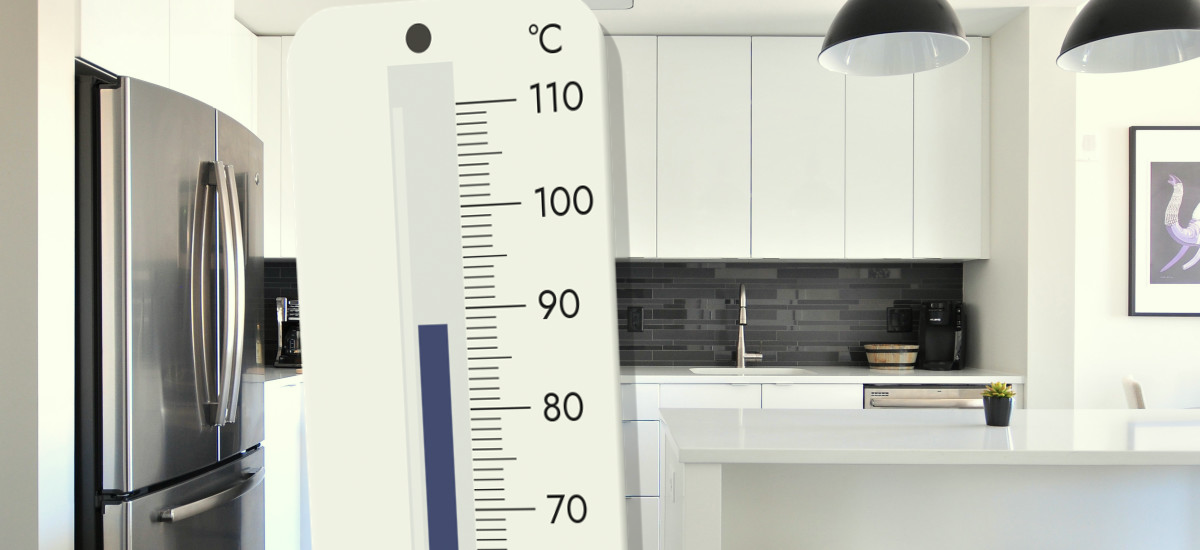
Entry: 88.5 °C
